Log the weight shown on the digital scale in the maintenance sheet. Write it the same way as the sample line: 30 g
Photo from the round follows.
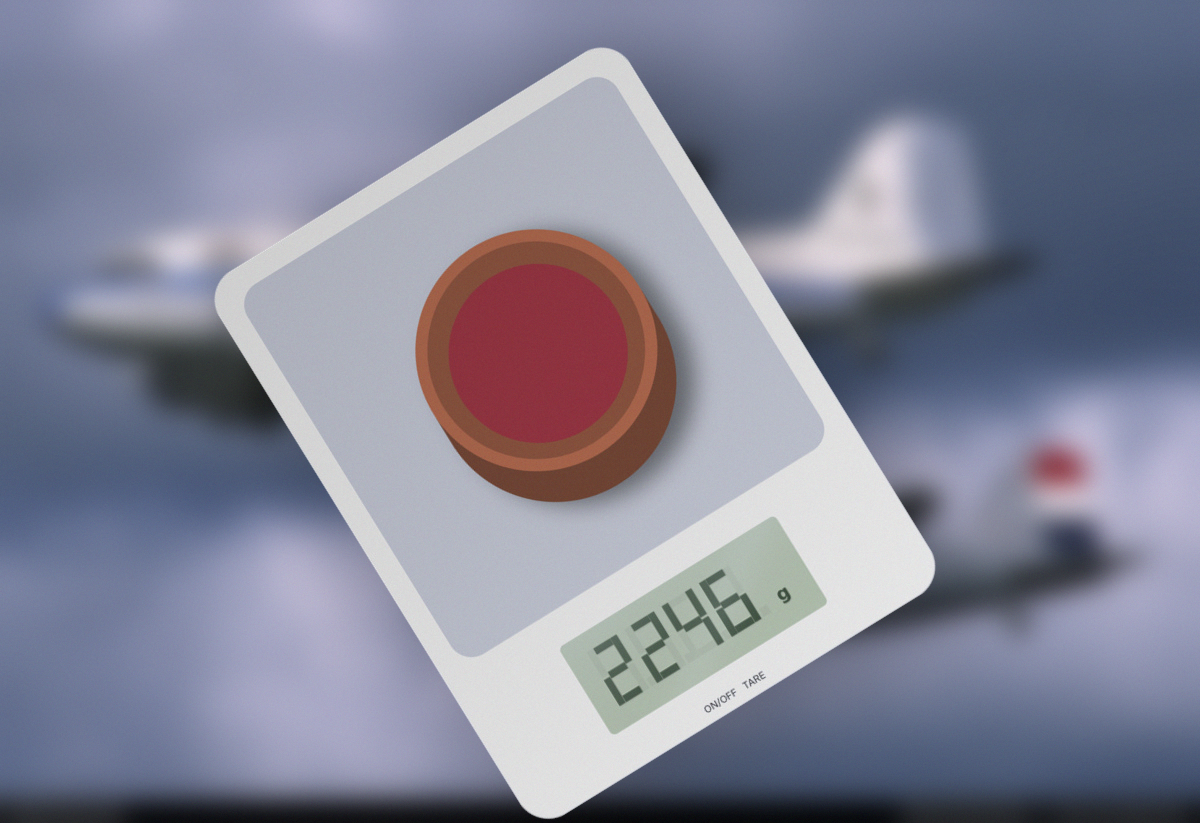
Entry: 2246 g
